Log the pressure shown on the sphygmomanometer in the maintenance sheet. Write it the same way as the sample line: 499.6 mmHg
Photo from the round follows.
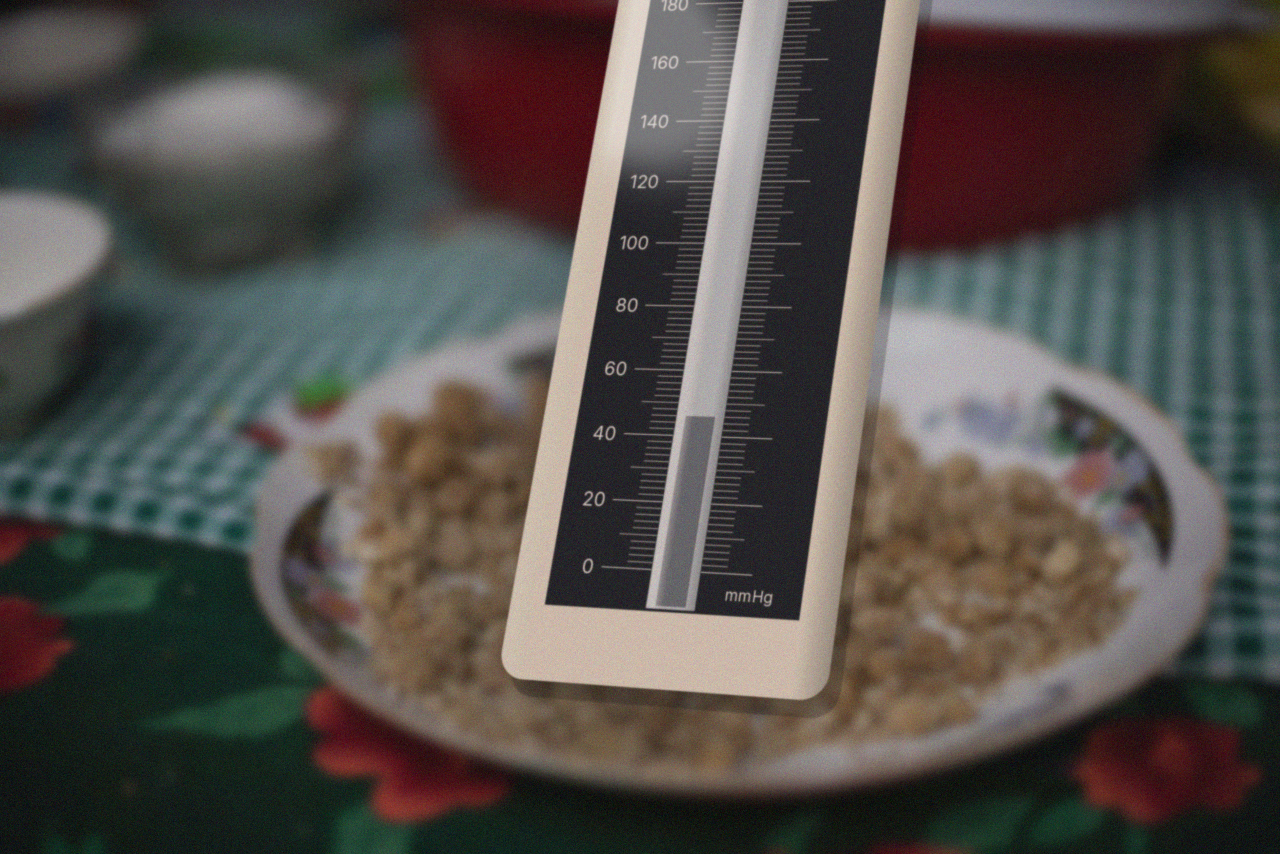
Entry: 46 mmHg
